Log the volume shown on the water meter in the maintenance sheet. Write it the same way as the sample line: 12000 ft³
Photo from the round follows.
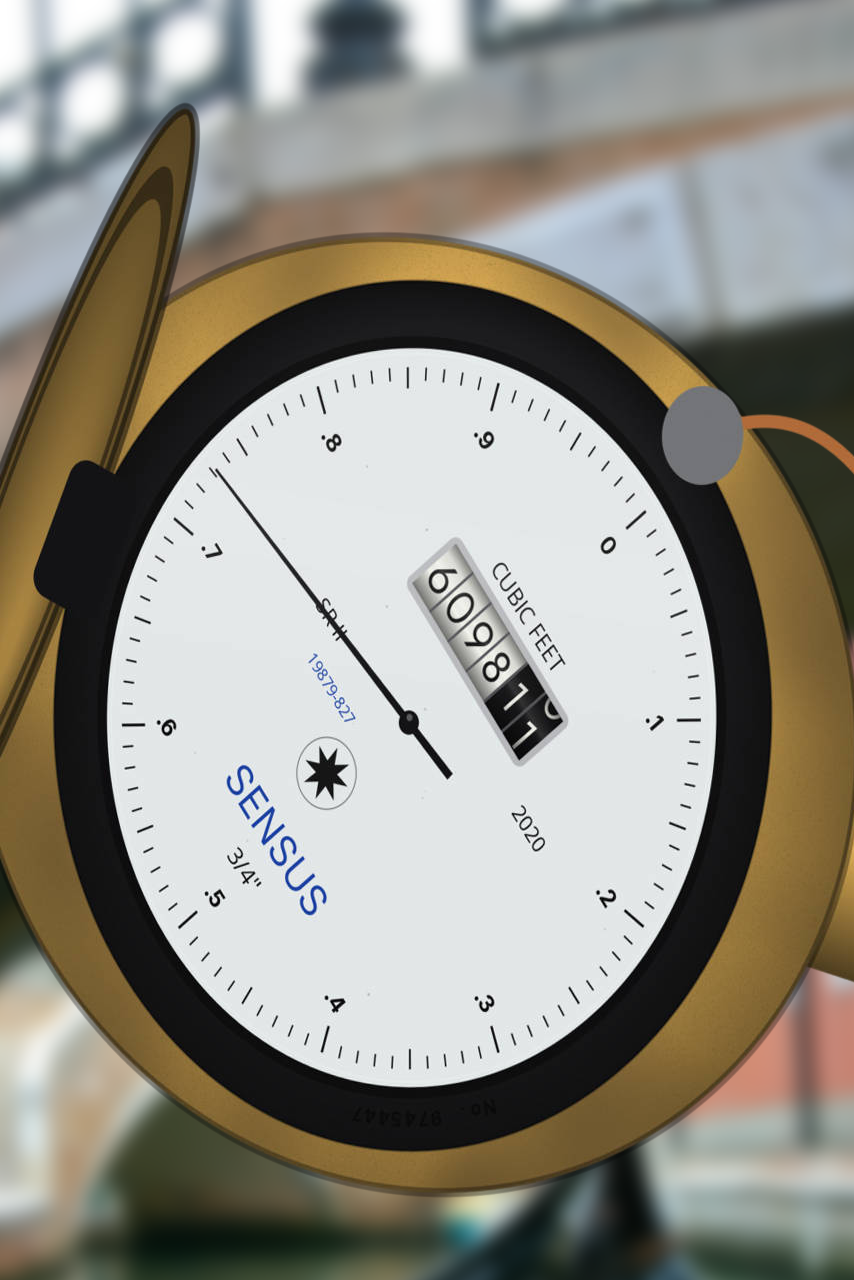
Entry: 609810.73 ft³
